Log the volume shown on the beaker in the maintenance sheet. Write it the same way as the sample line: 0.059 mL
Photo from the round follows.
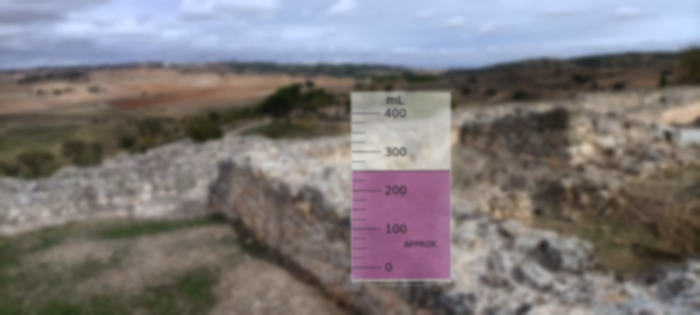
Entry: 250 mL
